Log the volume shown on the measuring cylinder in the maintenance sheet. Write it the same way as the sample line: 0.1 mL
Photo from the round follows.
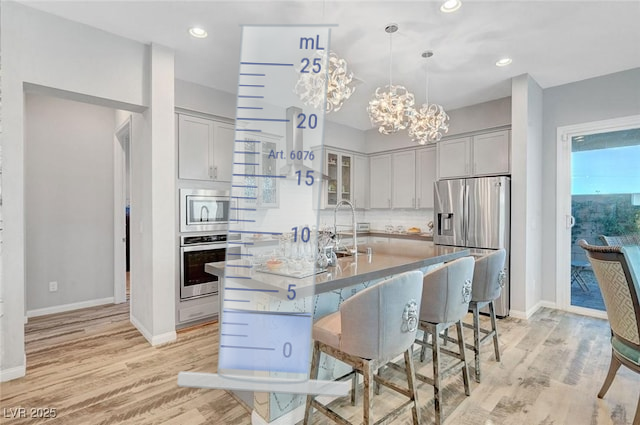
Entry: 3 mL
